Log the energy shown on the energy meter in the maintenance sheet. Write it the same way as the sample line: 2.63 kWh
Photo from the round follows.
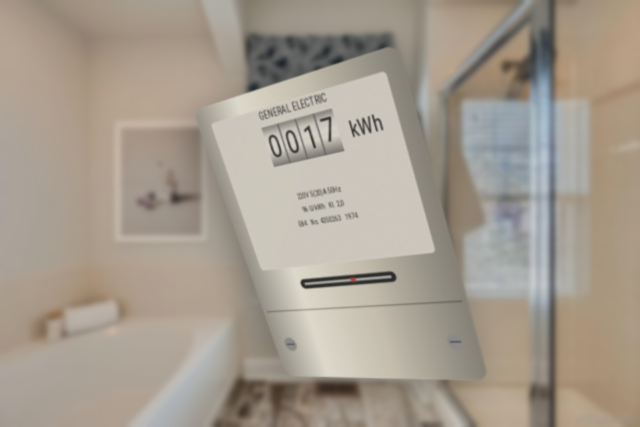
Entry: 17 kWh
